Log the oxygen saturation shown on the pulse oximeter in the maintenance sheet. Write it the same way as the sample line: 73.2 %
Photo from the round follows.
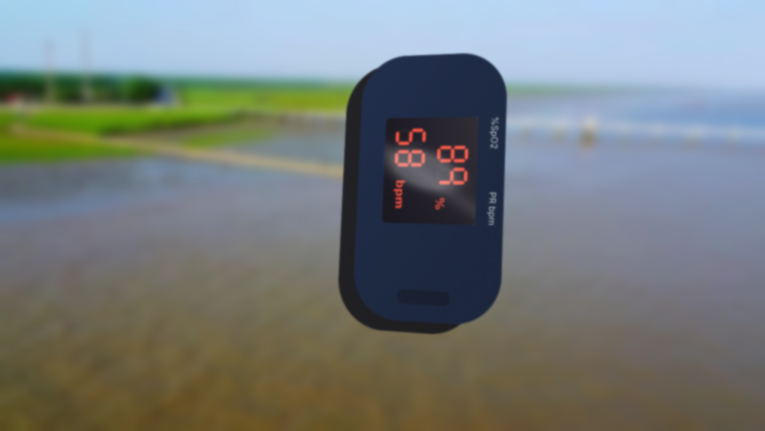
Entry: 89 %
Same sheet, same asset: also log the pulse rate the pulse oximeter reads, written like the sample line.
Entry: 58 bpm
